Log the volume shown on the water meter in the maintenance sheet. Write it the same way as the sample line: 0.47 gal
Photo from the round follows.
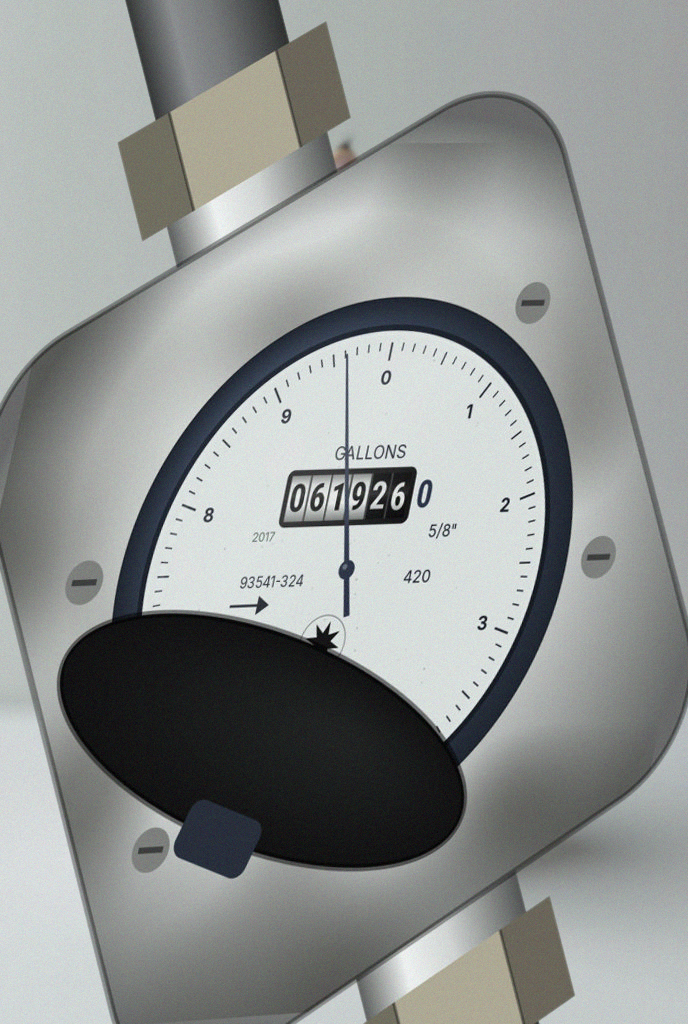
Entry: 619259.6 gal
